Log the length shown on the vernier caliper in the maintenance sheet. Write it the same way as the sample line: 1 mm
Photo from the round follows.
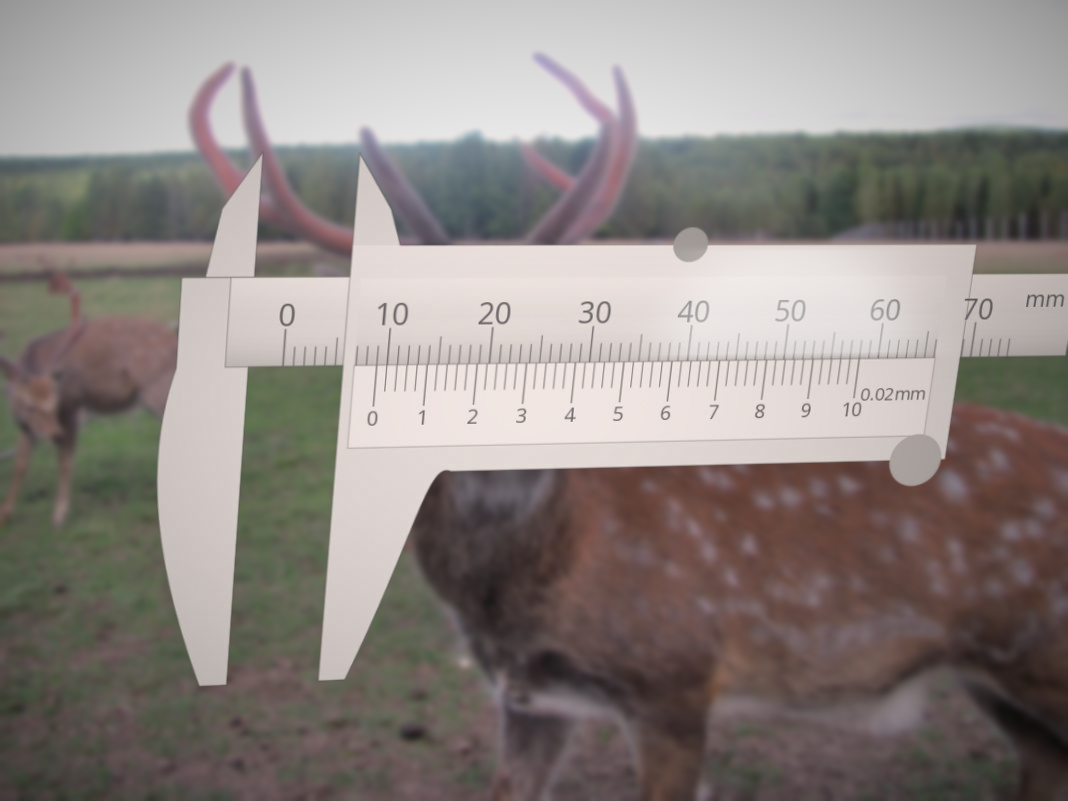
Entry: 9.0 mm
